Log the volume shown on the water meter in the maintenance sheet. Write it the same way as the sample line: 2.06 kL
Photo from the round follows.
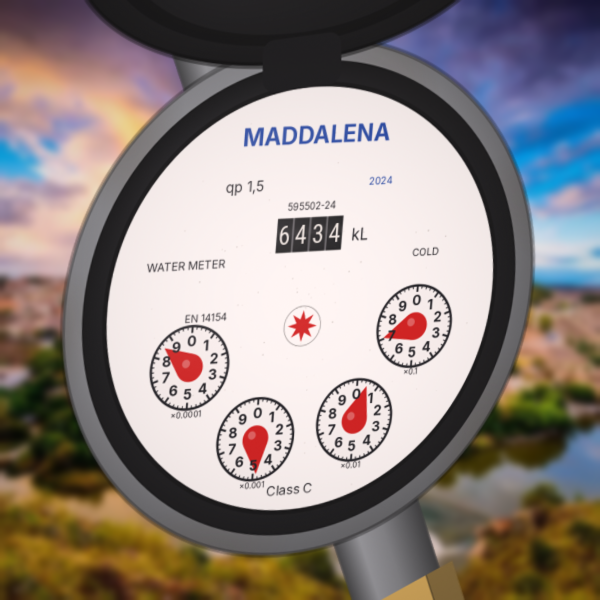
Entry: 6434.7048 kL
